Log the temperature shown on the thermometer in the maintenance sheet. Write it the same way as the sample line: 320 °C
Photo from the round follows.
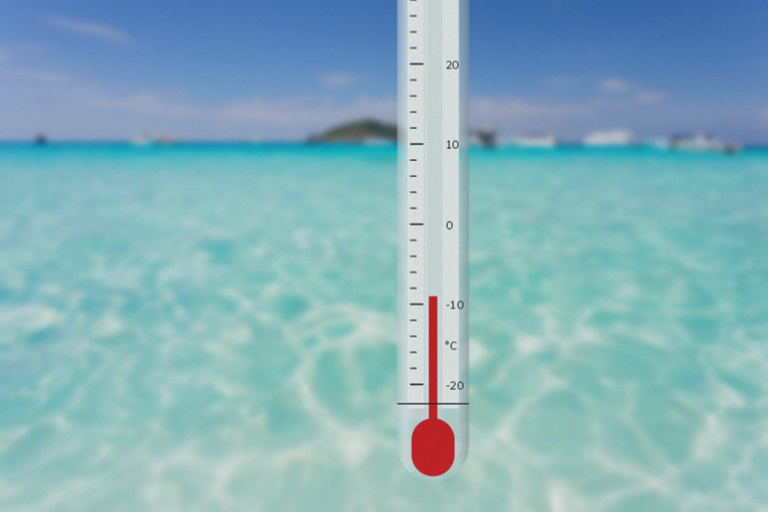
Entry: -9 °C
